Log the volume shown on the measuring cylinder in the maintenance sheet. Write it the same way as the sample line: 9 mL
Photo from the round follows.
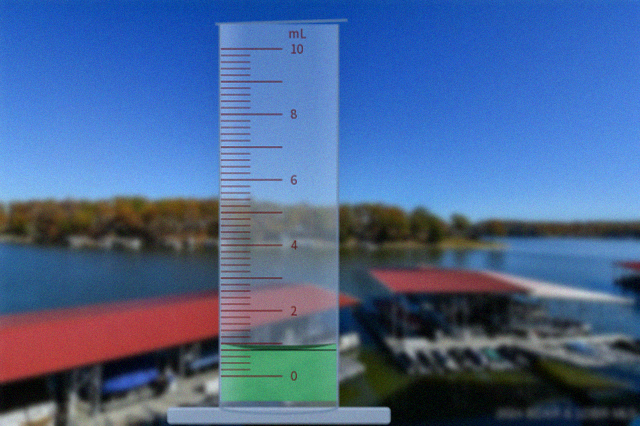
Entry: 0.8 mL
